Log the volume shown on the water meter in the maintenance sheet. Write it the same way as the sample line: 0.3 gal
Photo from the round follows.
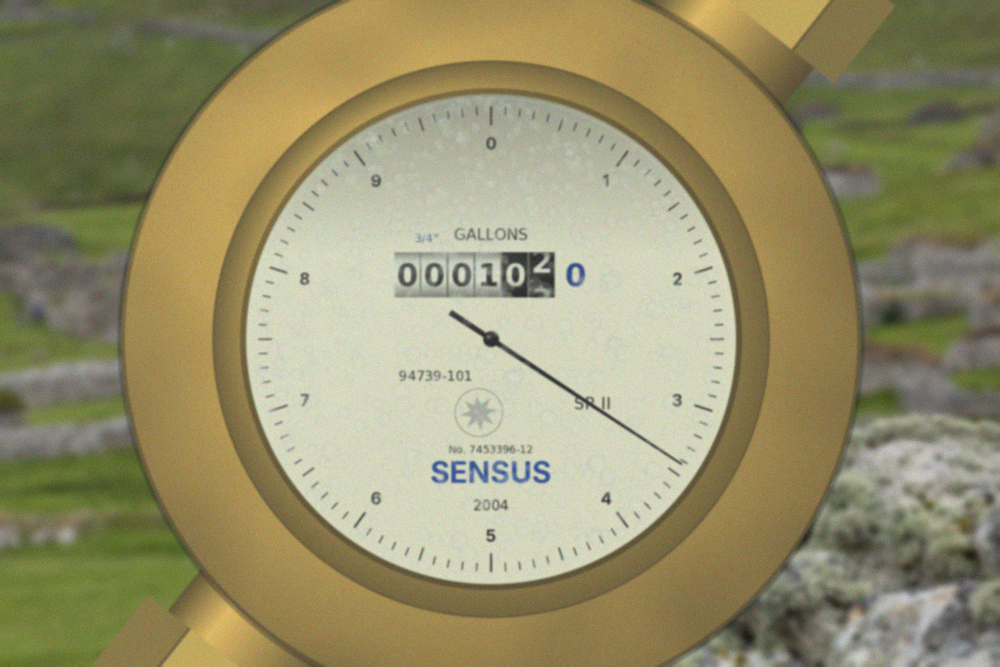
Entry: 1023.4 gal
